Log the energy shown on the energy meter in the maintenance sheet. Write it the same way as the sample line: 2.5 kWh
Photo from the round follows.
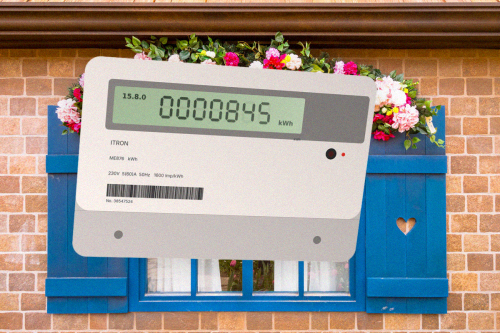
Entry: 845 kWh
